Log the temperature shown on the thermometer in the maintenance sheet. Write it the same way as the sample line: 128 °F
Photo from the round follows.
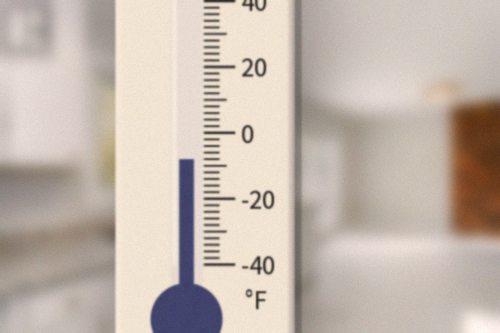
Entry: -8 °F
